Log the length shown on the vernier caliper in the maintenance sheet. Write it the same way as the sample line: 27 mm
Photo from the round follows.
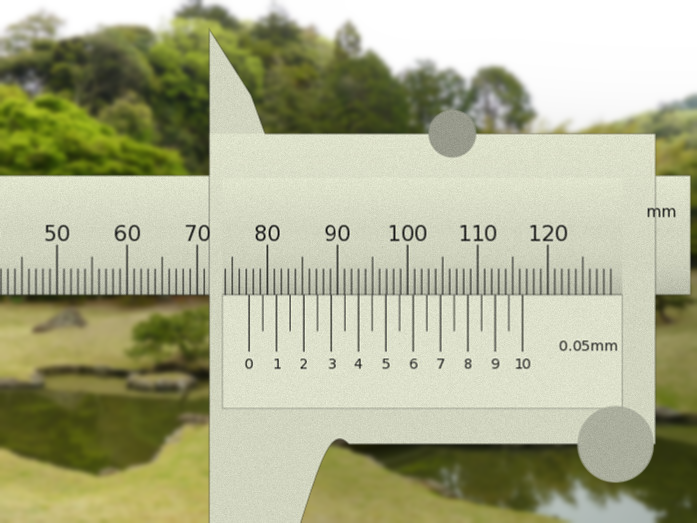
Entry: 77.4 mm
